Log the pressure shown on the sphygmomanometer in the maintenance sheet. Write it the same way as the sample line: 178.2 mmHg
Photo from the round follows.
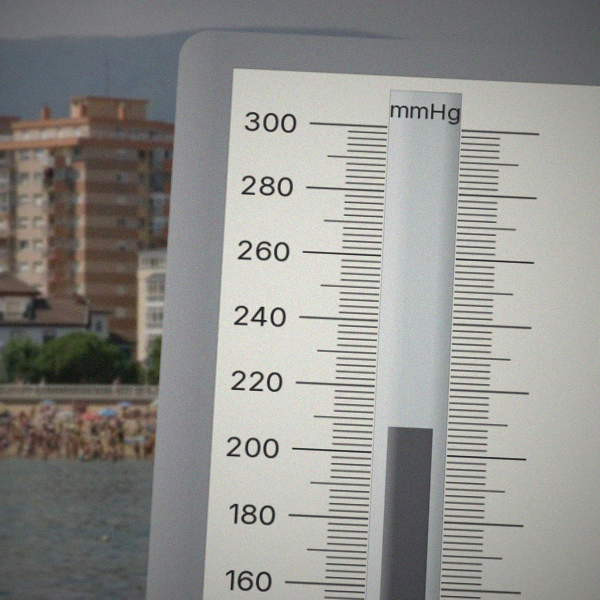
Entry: 208 mmHg
